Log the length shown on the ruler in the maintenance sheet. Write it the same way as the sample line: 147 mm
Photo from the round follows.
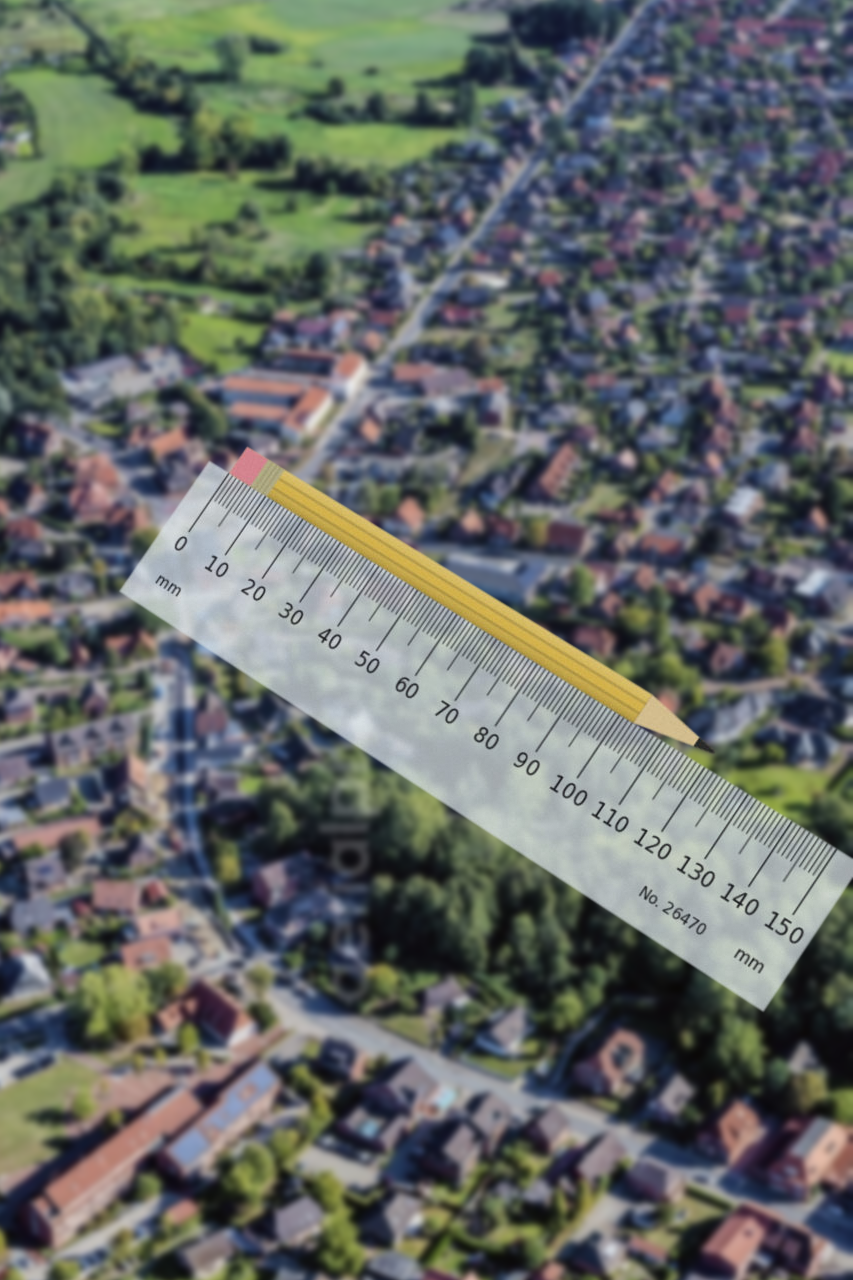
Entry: 120 mm
